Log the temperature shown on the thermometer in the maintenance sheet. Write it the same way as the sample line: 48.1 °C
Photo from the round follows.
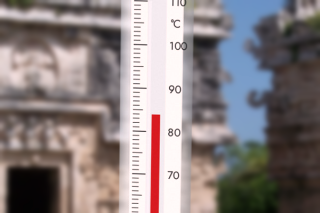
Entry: 84 °C
